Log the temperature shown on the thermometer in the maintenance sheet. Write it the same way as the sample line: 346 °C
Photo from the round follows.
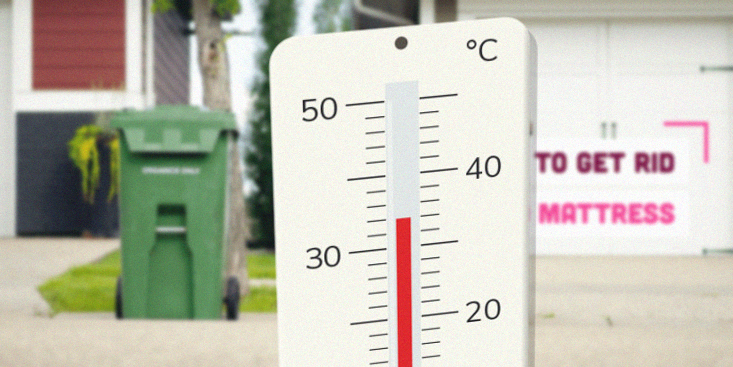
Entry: 34 °C
